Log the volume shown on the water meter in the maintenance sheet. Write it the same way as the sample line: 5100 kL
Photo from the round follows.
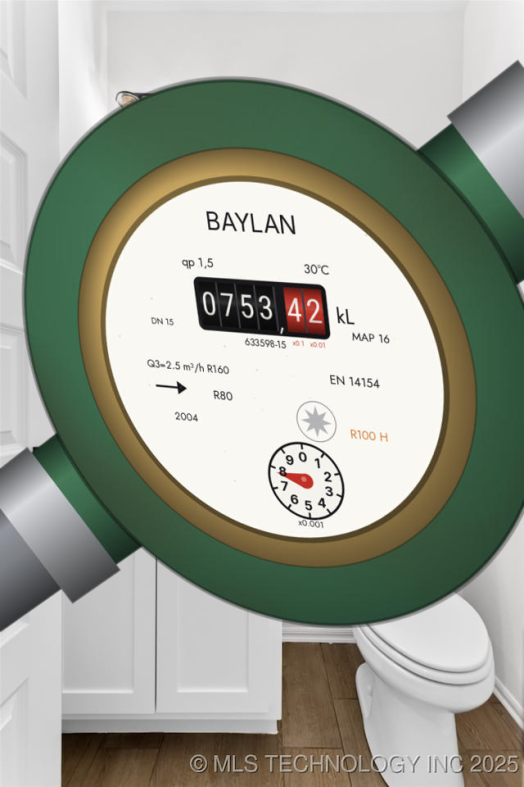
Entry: 753.427 kL
